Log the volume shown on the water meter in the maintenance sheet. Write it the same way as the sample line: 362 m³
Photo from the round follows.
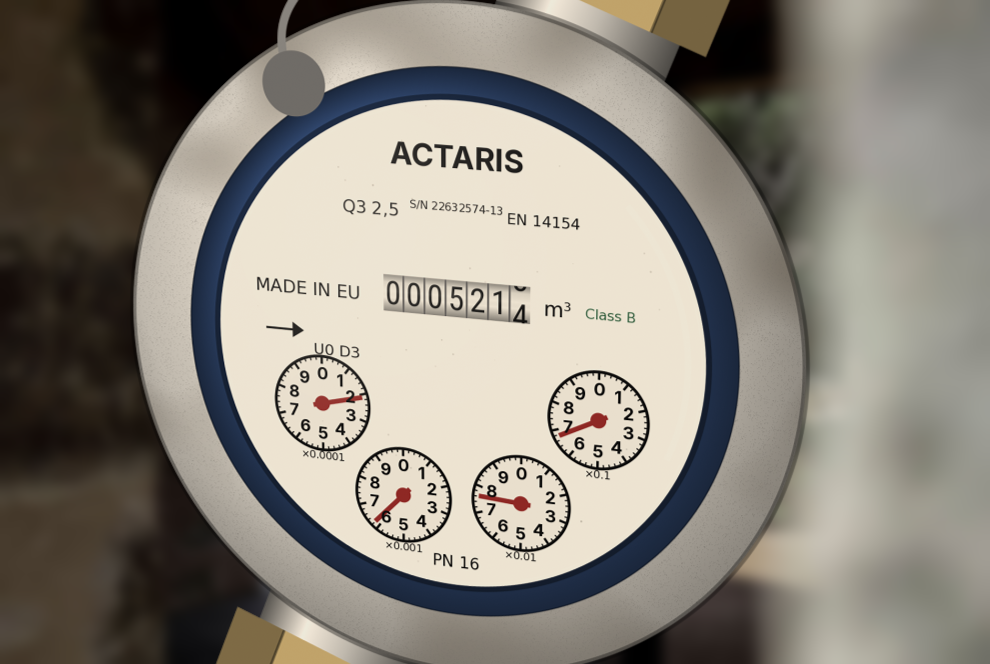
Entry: 5213.6762 m³
